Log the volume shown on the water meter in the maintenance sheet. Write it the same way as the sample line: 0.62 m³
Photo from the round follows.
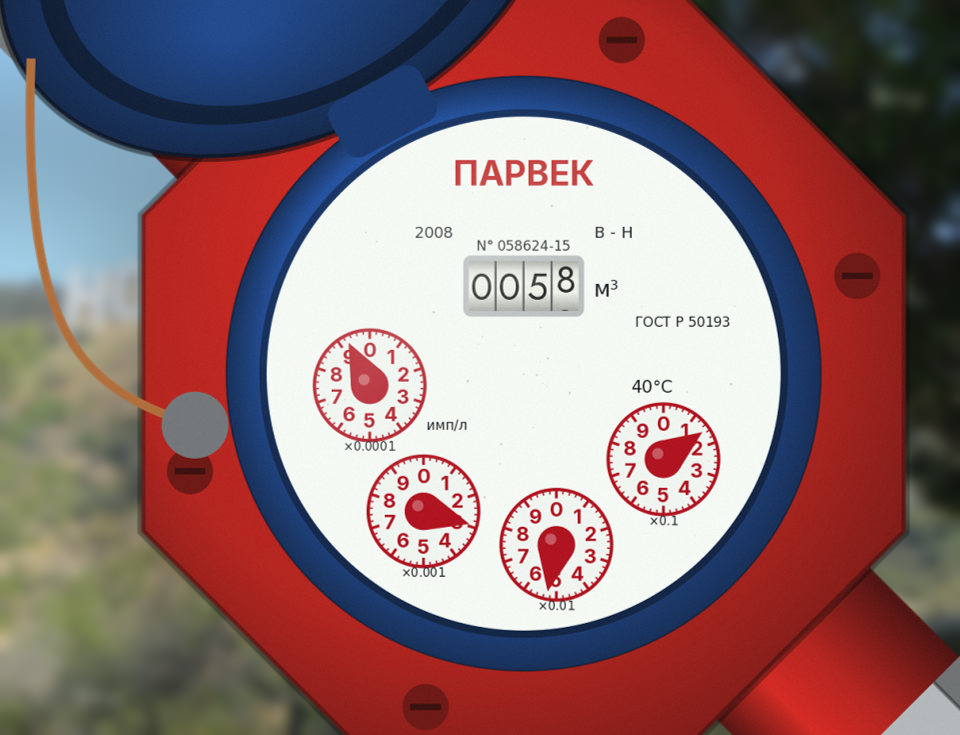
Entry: 58.1529 m³
